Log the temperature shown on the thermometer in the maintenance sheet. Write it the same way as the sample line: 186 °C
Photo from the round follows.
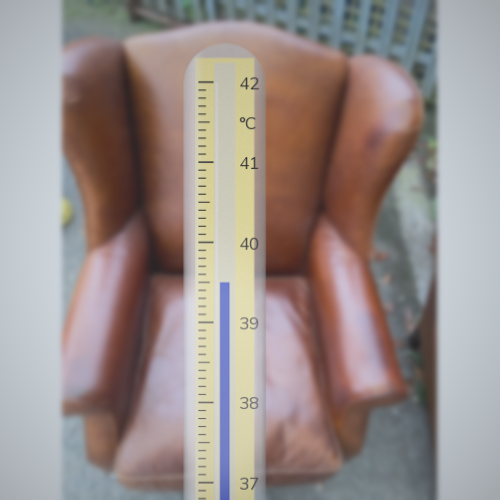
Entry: 39.5 °C
